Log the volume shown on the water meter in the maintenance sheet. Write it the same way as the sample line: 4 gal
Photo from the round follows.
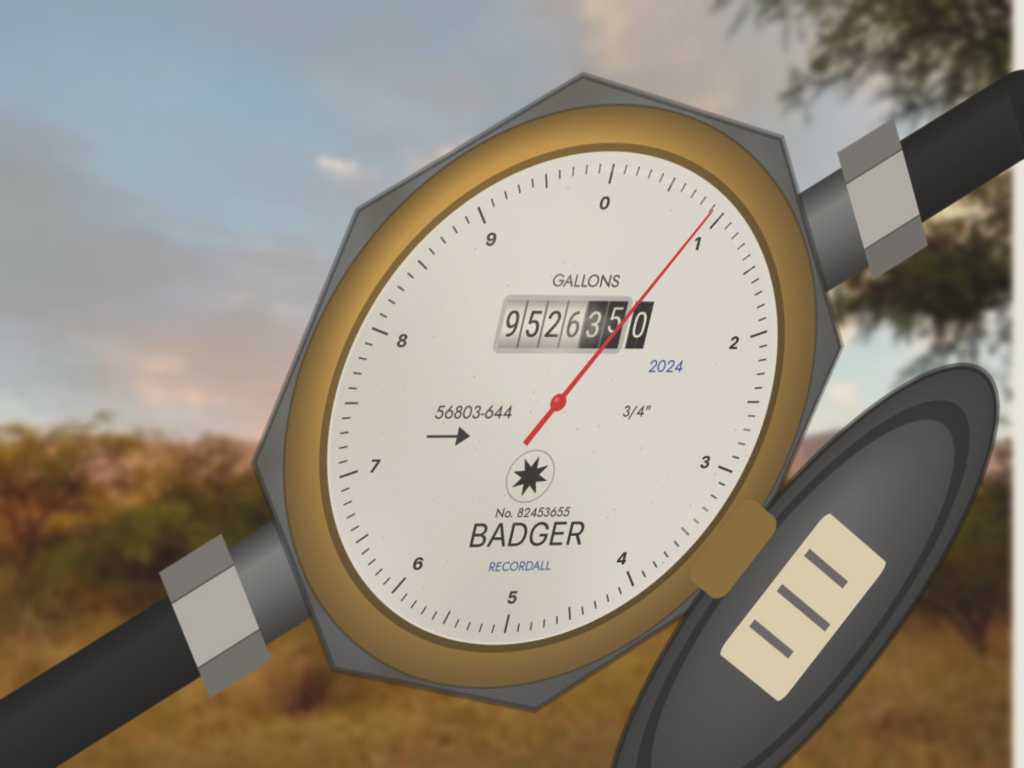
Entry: 9526350.9 gal
